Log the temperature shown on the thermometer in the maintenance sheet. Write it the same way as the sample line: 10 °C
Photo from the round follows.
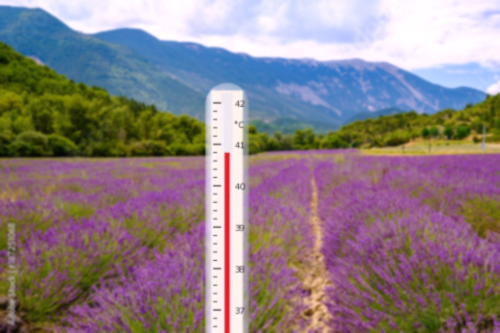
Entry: 40.8 °C
